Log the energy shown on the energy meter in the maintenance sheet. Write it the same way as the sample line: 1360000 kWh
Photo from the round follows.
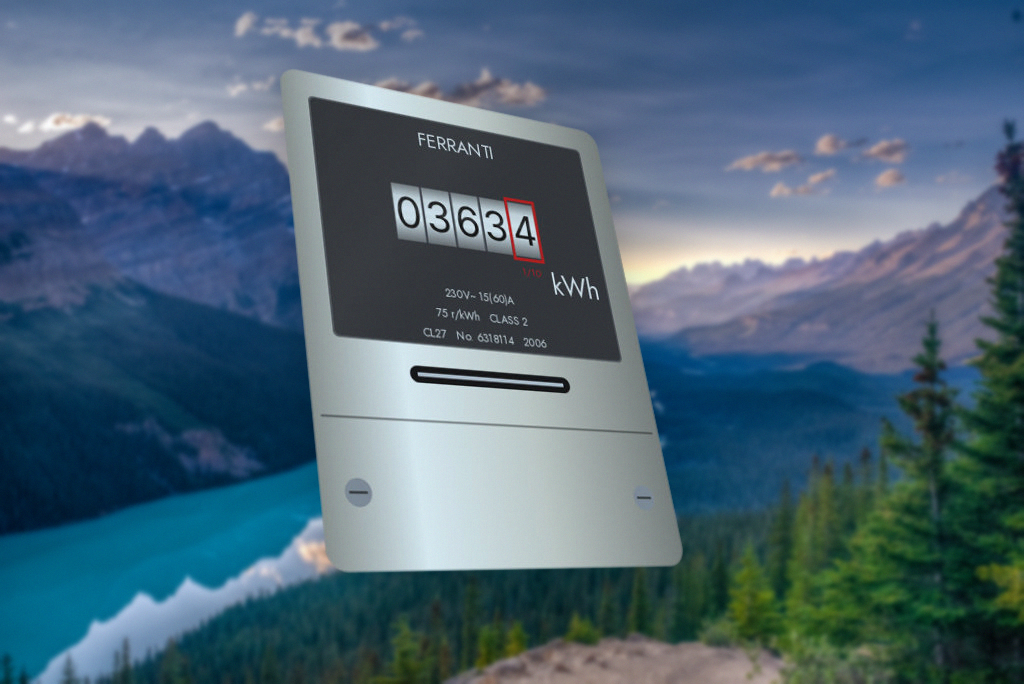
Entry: 363.4 kWh
